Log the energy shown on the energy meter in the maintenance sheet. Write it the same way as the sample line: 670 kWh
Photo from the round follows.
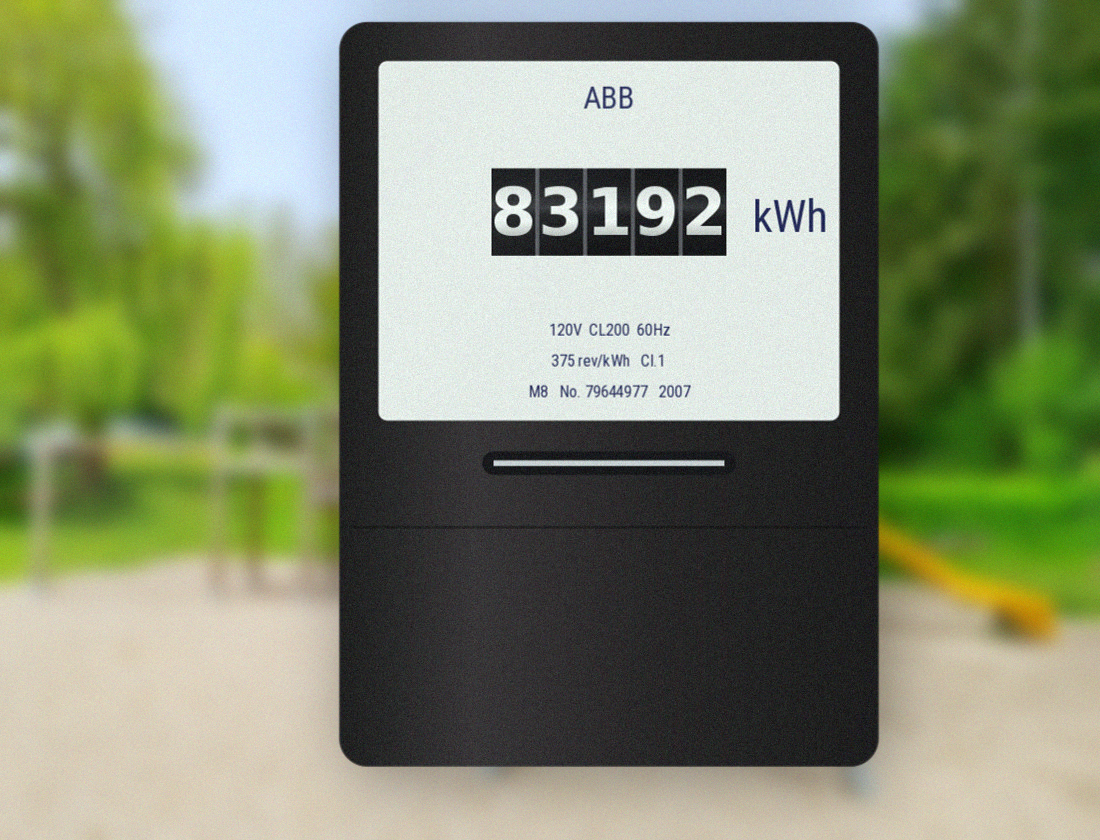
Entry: 83192 kWh
